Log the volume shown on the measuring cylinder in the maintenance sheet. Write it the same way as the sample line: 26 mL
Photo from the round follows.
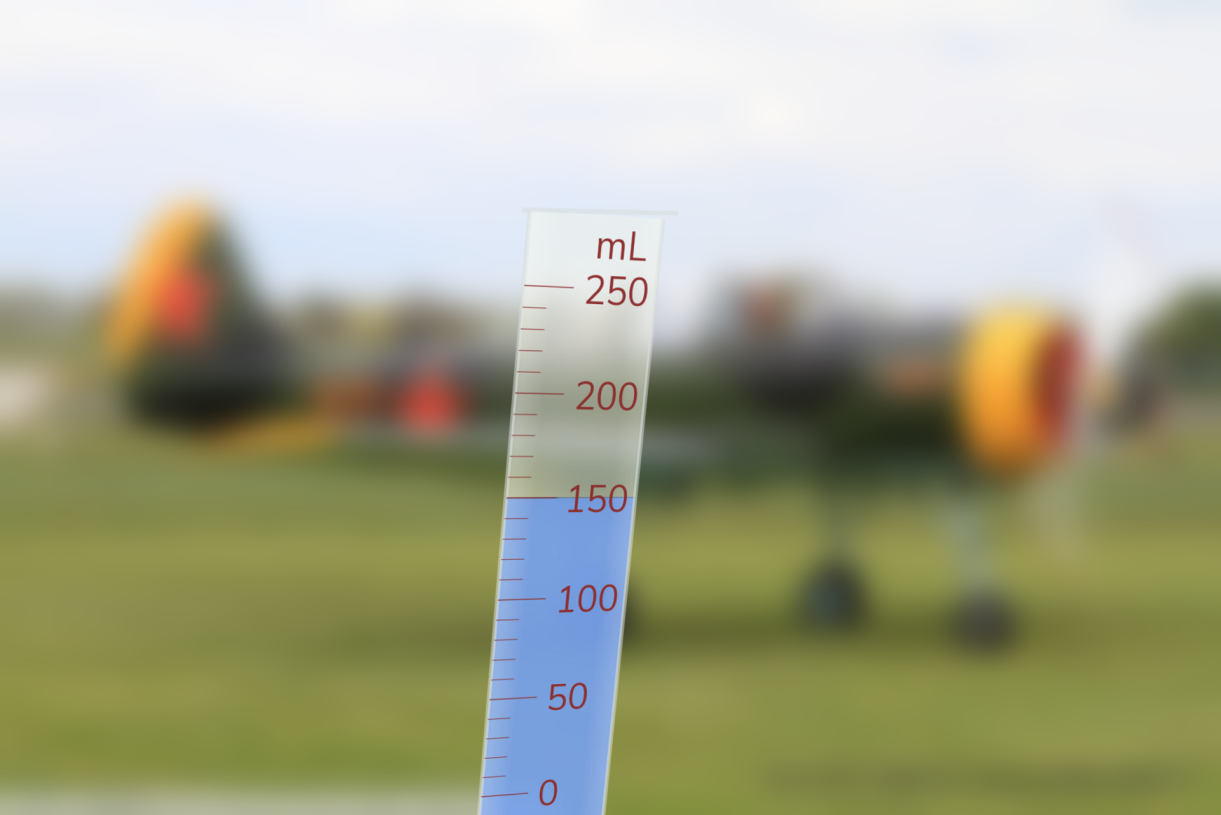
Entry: 150 mL
